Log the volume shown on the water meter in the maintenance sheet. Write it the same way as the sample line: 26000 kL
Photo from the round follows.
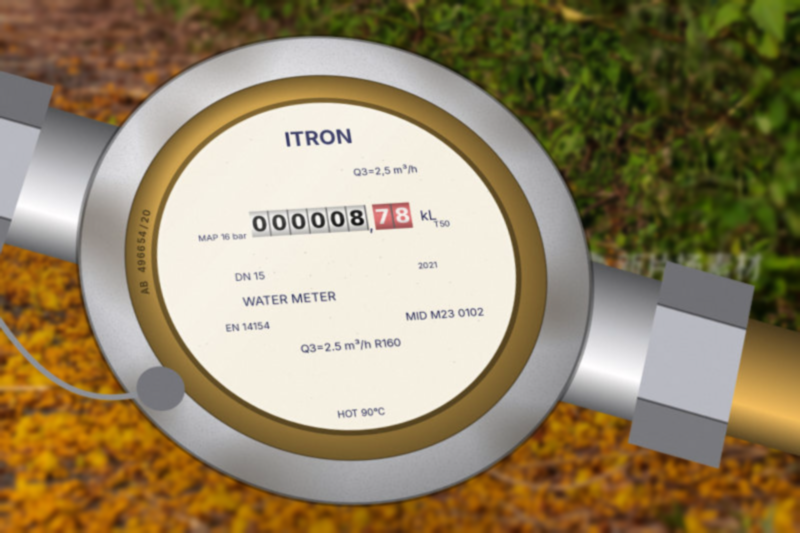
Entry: 8.78 kL
